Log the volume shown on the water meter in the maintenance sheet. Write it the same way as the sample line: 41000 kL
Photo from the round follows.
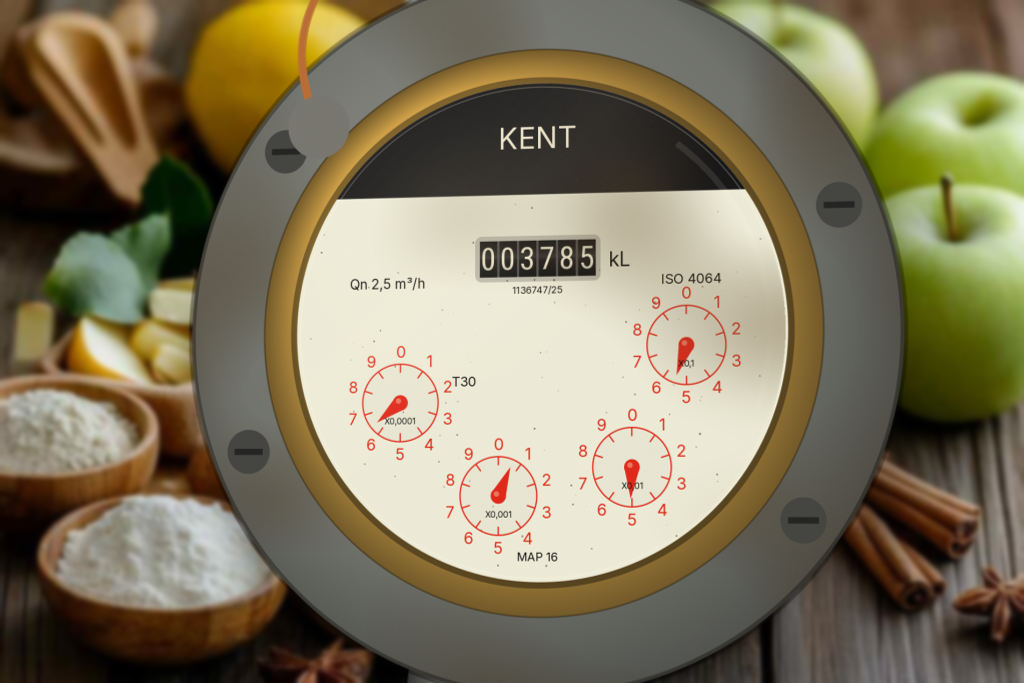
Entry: 3785.5506 kL
